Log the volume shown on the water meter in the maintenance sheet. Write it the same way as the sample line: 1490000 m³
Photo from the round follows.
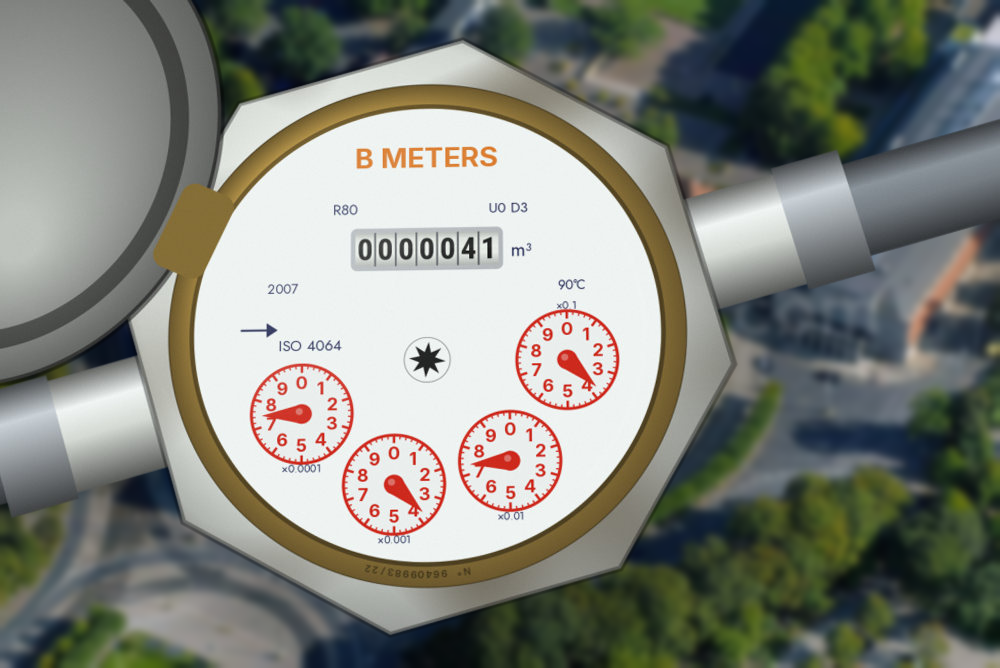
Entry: 41.3737 m³
